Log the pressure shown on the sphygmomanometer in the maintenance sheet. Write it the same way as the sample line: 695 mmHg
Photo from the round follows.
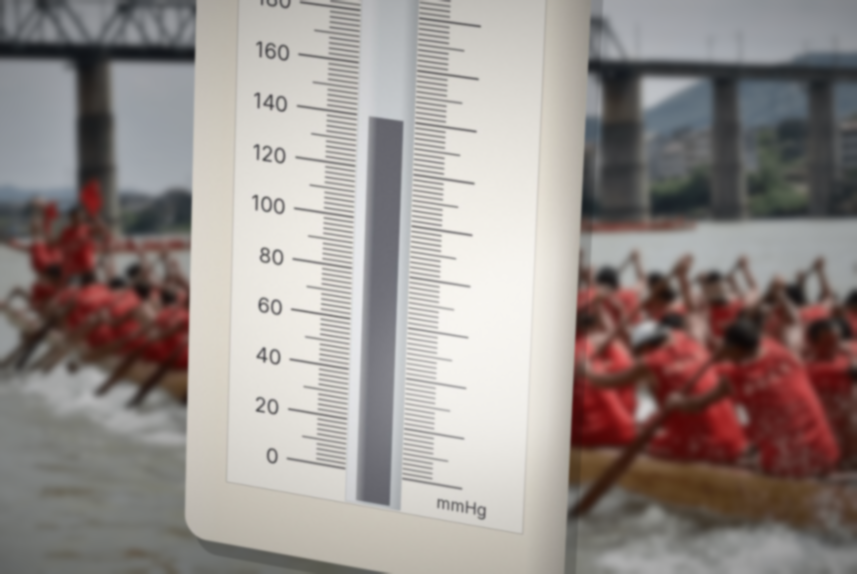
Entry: 140 mmHg
